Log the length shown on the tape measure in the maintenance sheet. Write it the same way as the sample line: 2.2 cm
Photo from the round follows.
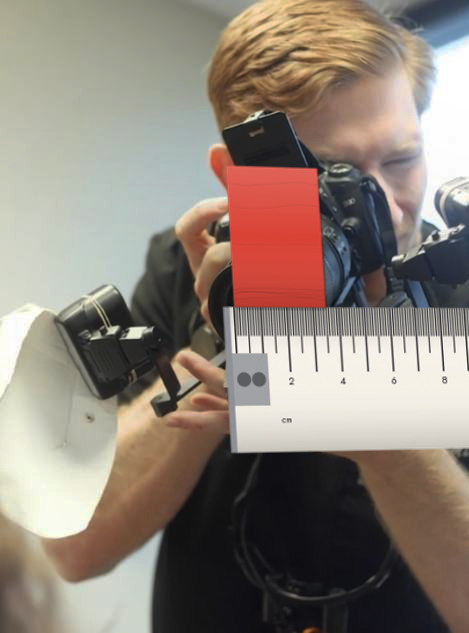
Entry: 3.5 cm
